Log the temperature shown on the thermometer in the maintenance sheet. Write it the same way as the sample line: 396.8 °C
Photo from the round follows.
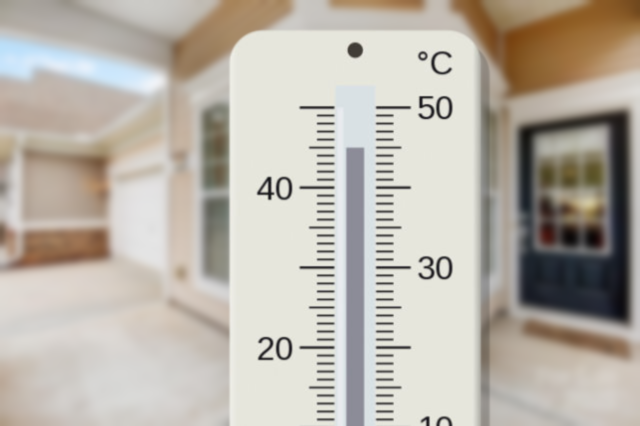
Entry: 45 °C
